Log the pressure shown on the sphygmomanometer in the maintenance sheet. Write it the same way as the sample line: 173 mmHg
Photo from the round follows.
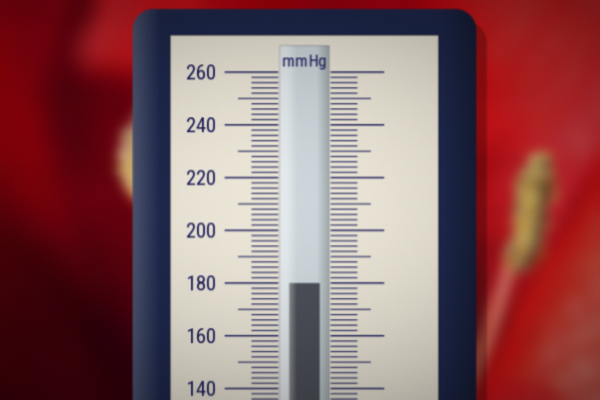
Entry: 180 mmHg
